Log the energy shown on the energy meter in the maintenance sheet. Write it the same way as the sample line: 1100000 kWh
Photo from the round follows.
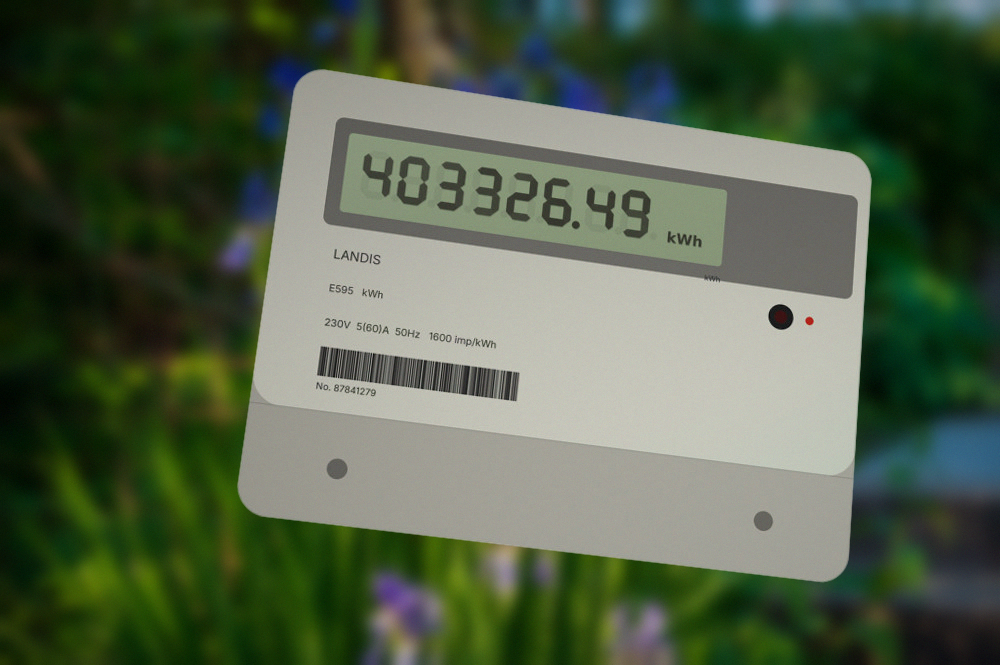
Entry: 403326.49 kWh
